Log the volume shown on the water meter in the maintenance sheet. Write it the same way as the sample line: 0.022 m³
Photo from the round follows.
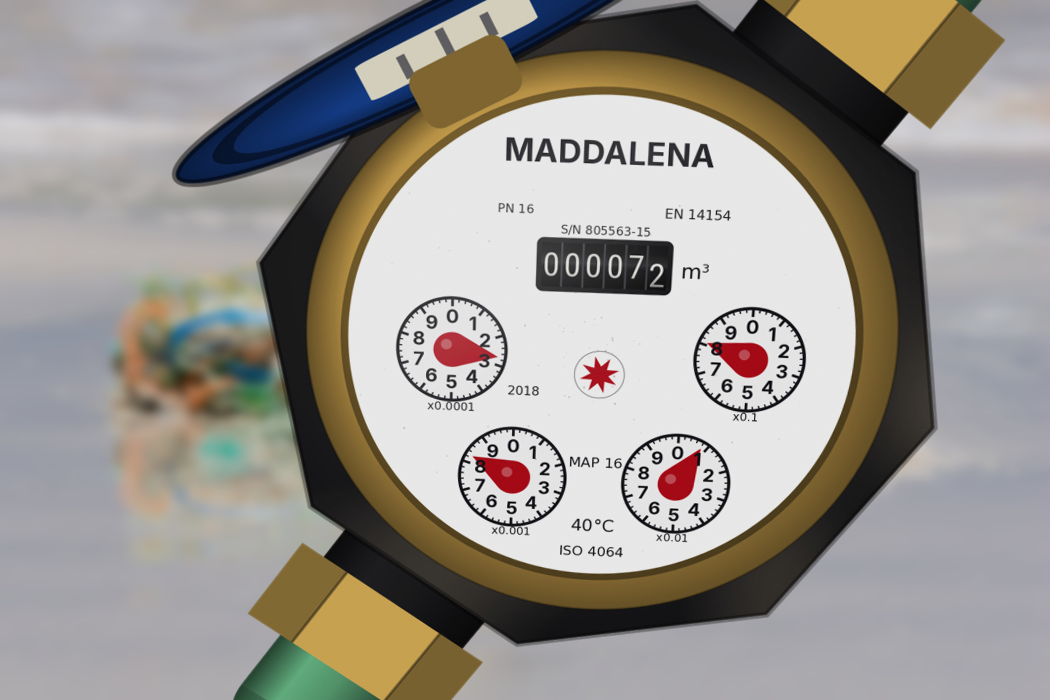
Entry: 71.8082 m³
